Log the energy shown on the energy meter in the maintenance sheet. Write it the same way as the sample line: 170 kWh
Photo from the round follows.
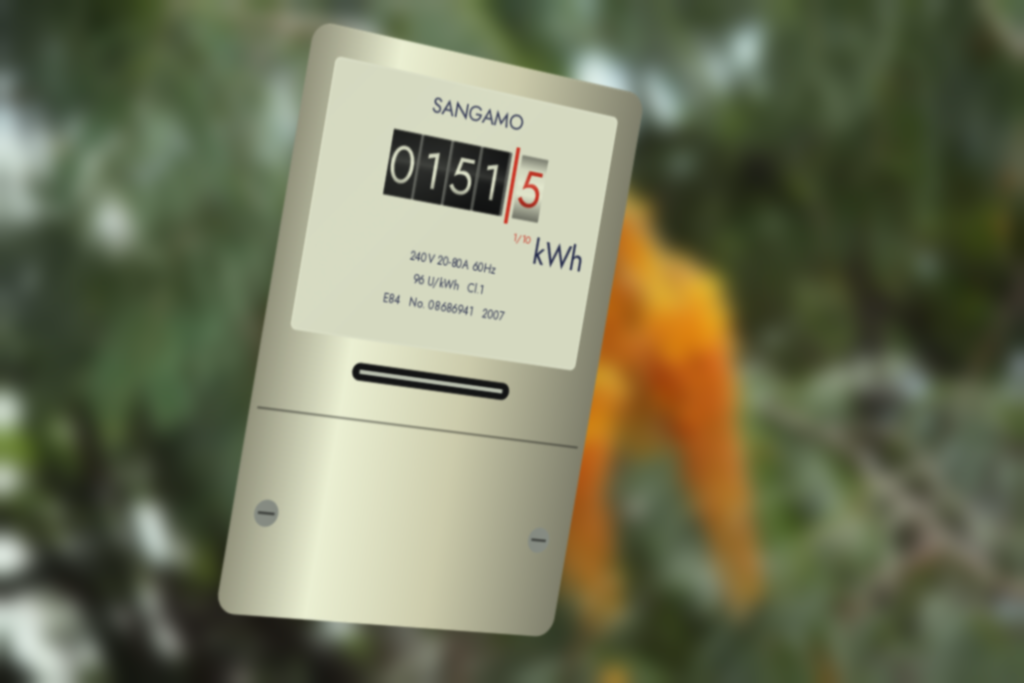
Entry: 151.5 kWh
